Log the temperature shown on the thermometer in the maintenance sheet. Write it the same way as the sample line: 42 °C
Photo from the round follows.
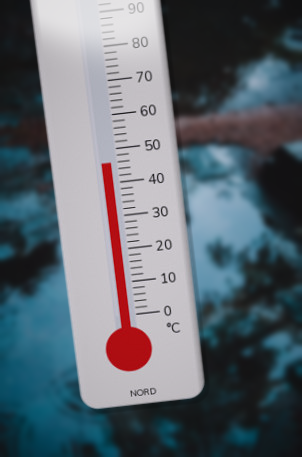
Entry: 46 °C
